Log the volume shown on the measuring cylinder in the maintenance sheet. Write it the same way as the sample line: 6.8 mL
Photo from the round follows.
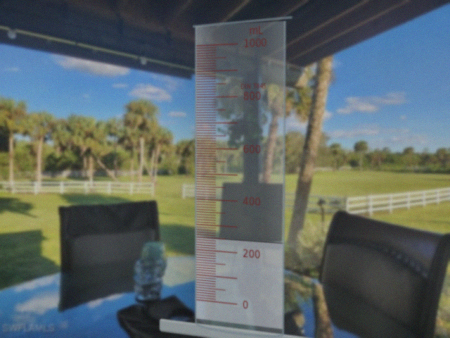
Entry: 250 mL
